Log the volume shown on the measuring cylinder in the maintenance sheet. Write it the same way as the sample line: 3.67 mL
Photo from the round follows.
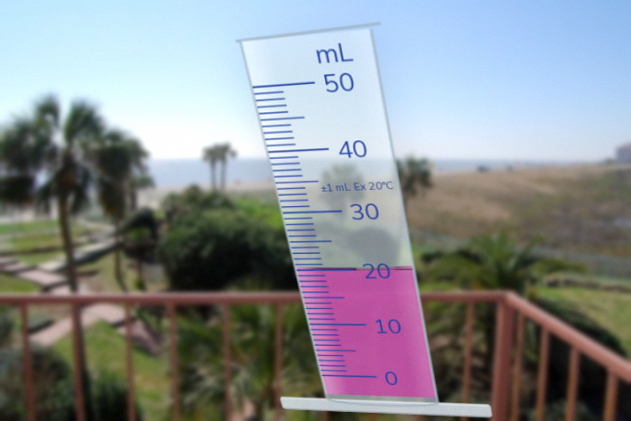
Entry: 20 mL
